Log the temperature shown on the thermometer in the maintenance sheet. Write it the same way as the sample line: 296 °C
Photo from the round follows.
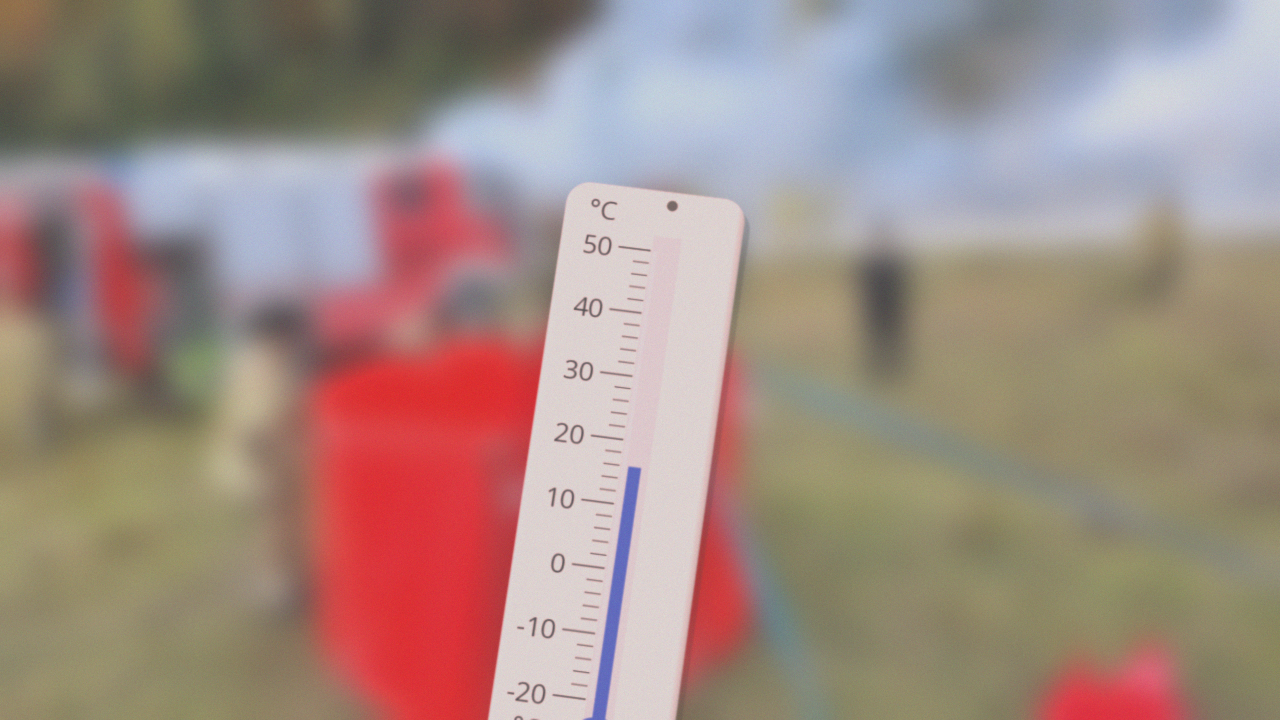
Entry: 16 °C
